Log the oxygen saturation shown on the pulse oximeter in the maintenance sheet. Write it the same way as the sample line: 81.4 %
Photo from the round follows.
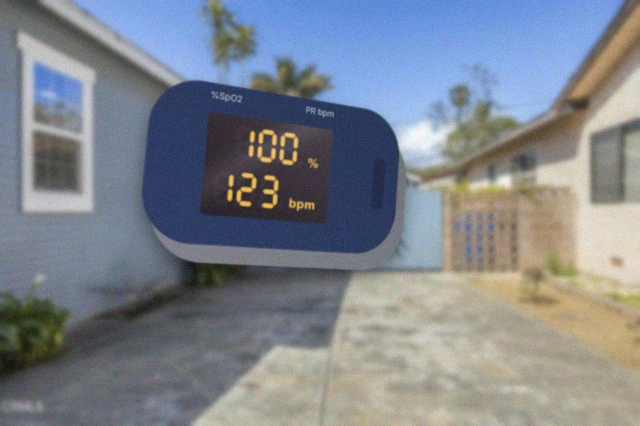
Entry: 100 %
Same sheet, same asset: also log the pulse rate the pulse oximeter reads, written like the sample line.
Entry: 123 bpm
